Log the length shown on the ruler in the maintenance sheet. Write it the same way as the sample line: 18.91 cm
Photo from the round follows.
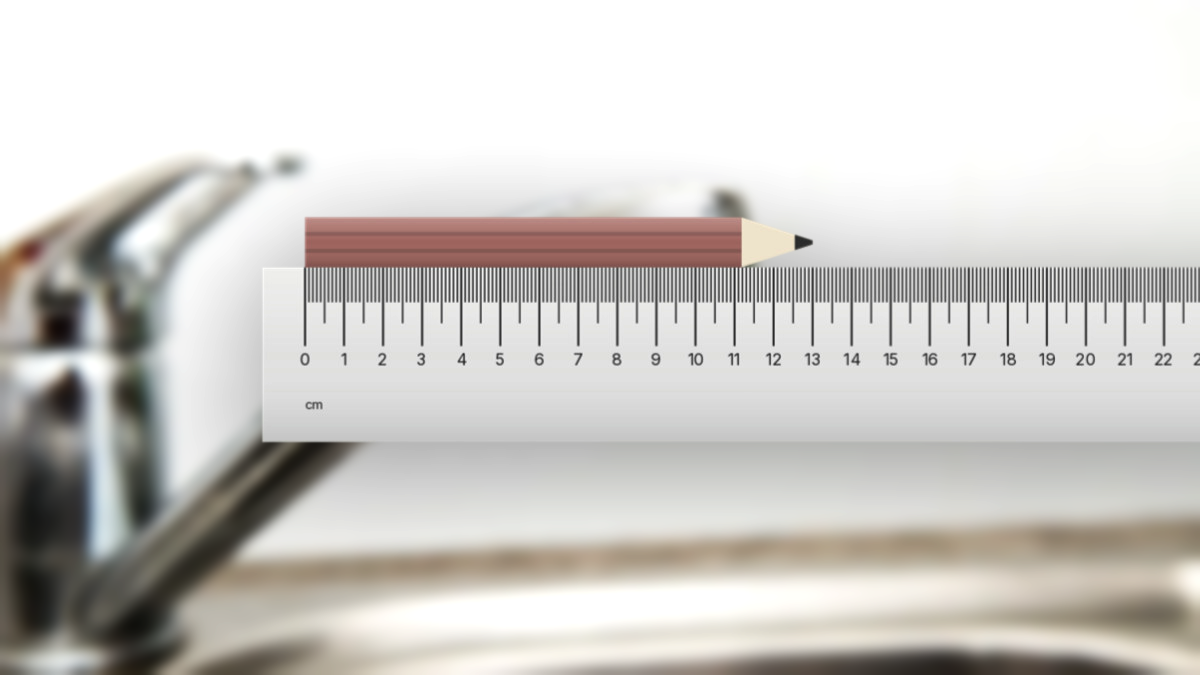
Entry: 13 cm
